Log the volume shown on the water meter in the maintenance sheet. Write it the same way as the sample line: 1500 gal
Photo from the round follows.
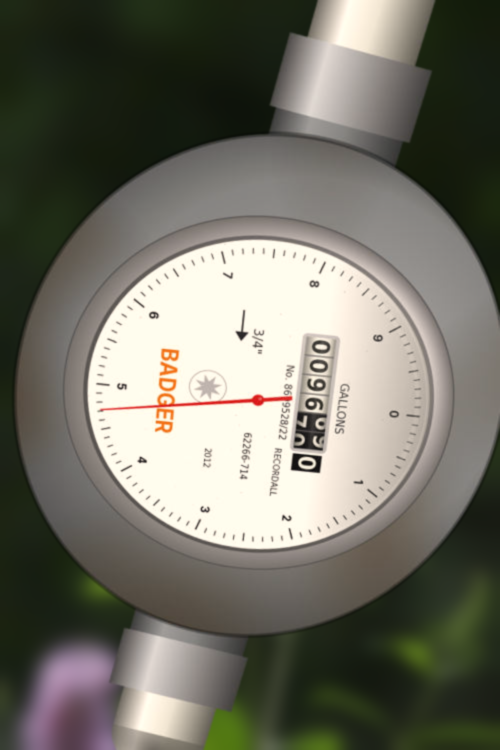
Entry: 96694.7 gal
